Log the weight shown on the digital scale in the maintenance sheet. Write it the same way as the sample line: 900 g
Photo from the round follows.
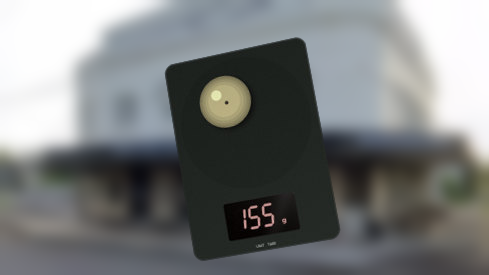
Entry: 155 g
